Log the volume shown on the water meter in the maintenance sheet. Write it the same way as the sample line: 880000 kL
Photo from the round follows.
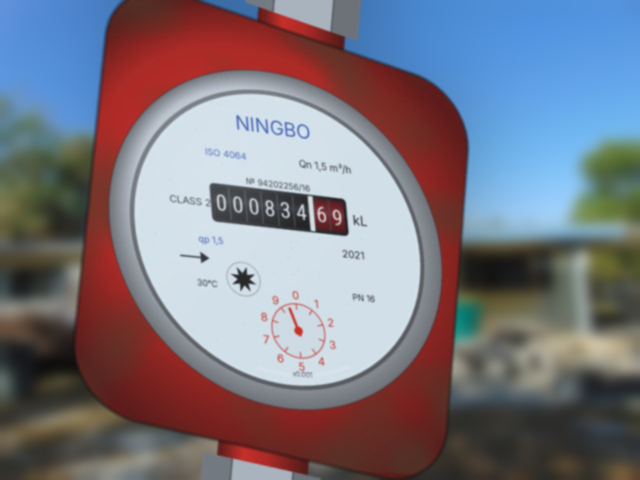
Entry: 834.689 kL
